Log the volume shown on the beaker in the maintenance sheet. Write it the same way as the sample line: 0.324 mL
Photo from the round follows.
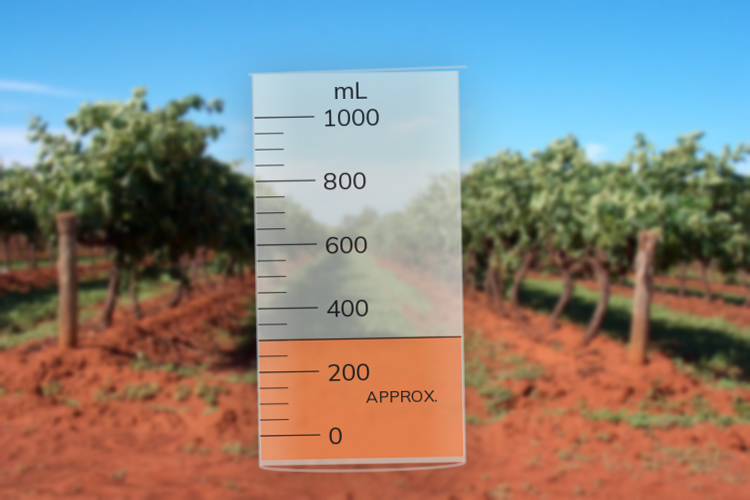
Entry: 300 mL
